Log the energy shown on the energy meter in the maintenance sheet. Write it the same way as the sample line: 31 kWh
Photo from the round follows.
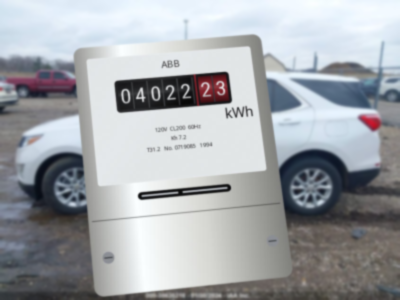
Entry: 4022.23 kWh
